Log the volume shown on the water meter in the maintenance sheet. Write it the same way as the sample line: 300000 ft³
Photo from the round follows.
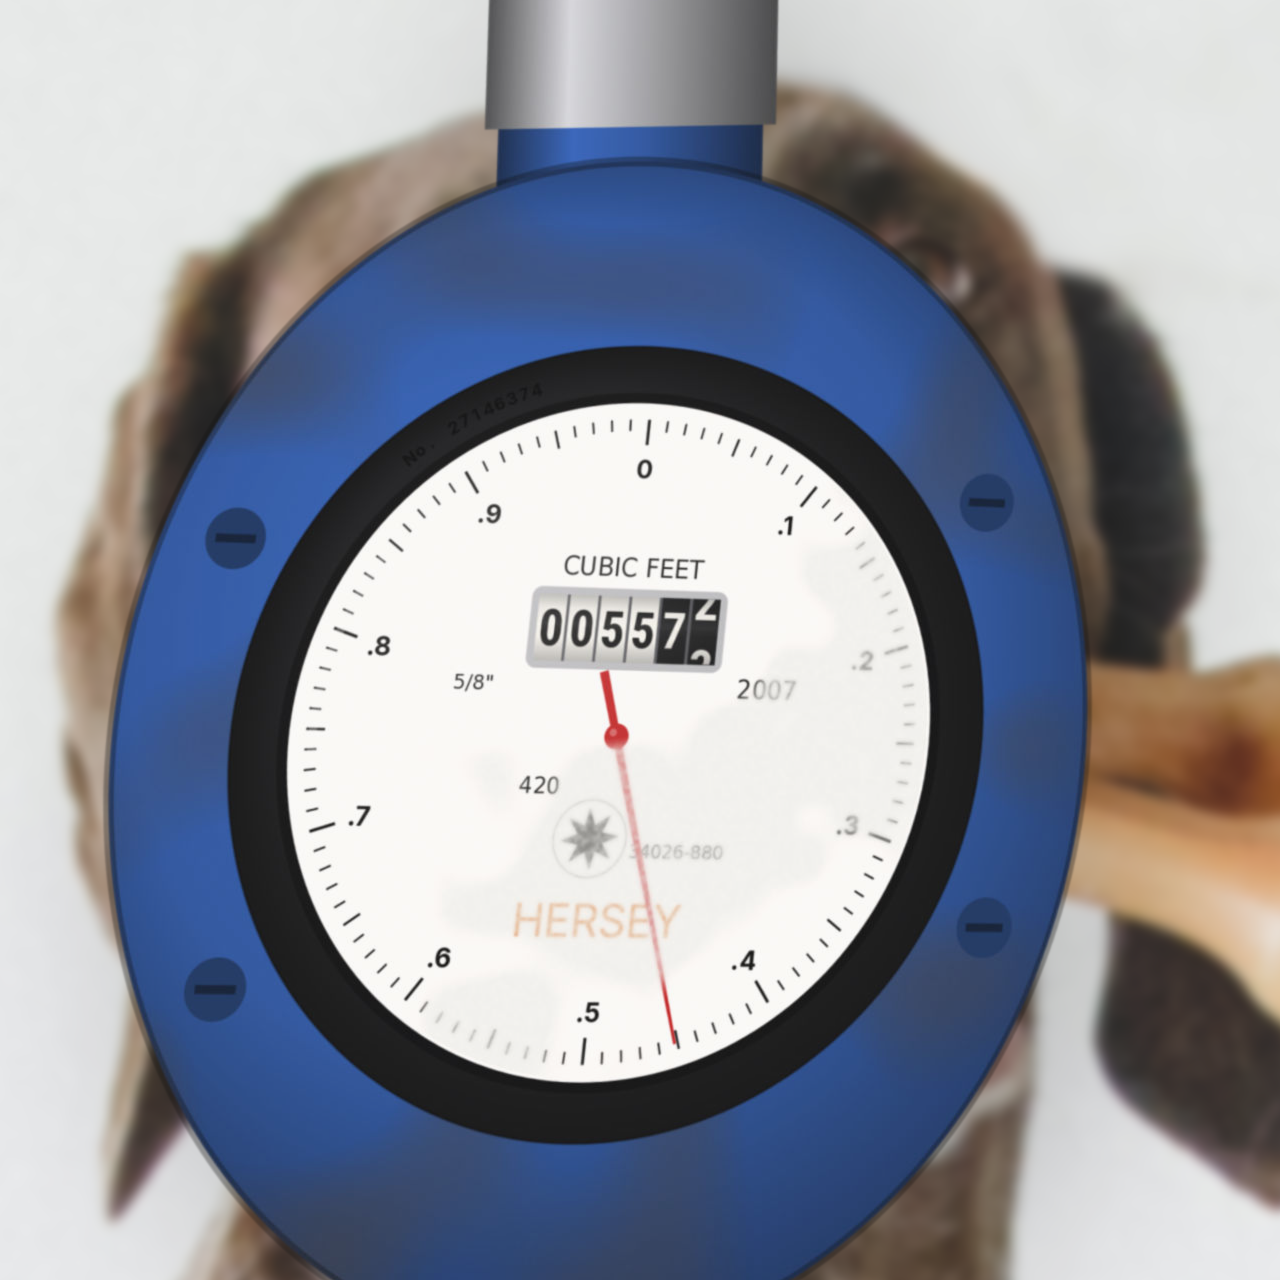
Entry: 5572.45 ft³
